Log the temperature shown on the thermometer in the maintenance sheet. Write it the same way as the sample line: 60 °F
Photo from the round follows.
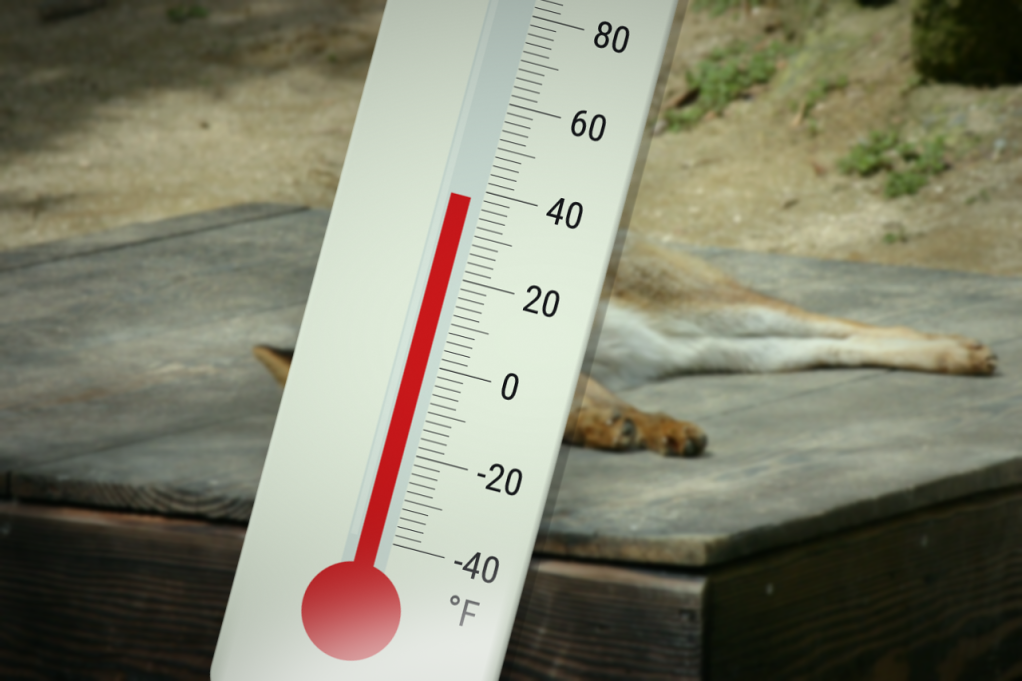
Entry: 38 °F
